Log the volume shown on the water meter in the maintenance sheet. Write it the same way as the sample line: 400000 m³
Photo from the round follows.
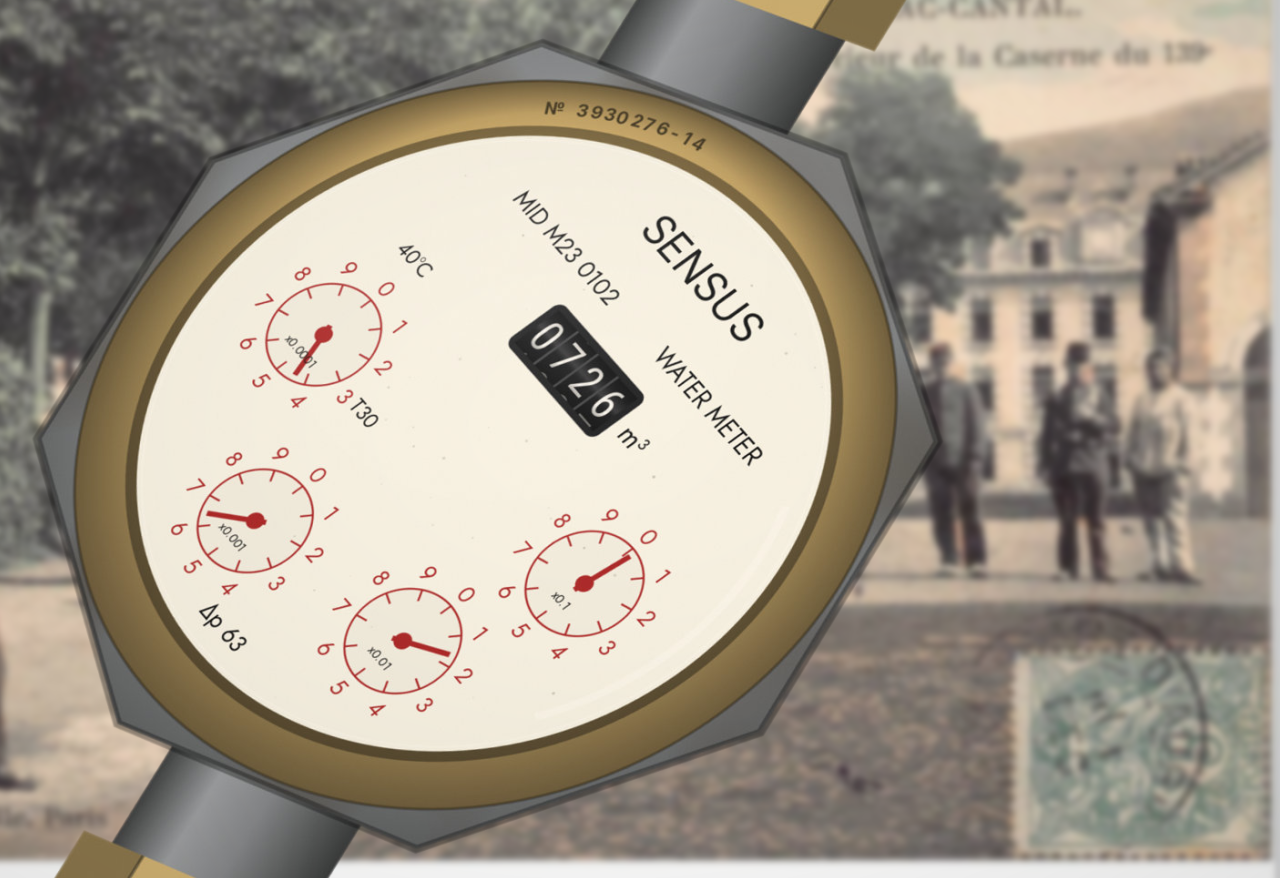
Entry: 726.0164 m³
